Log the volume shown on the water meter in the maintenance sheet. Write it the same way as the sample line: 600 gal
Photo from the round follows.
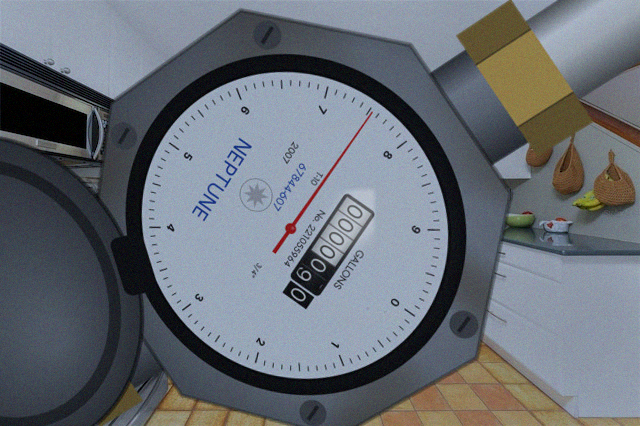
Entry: 87.5 gal
